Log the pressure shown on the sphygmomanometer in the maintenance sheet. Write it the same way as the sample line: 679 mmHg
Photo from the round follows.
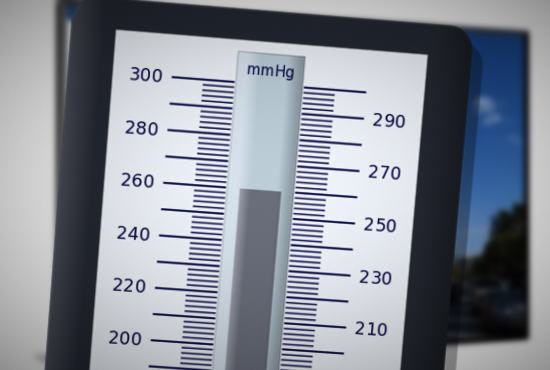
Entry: 260 mmHg
